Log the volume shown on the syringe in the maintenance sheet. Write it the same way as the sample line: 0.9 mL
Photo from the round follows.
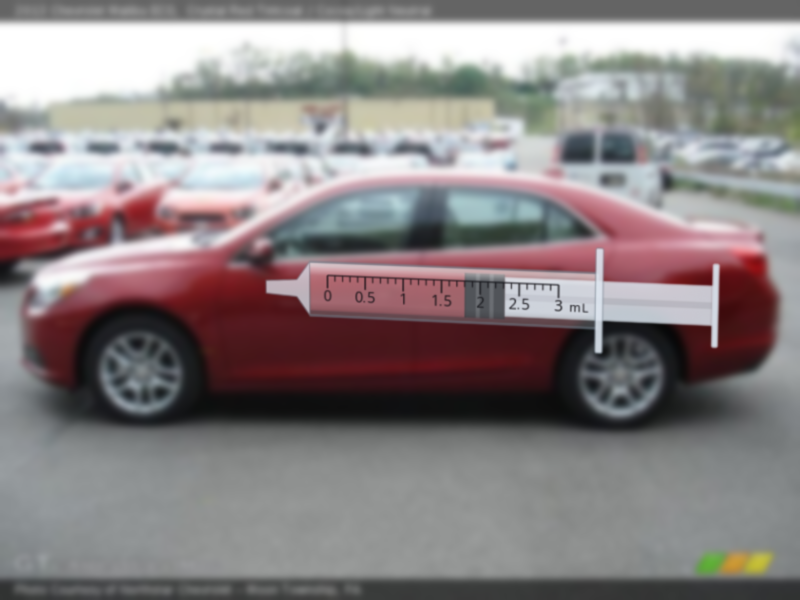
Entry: 1.8 mL
